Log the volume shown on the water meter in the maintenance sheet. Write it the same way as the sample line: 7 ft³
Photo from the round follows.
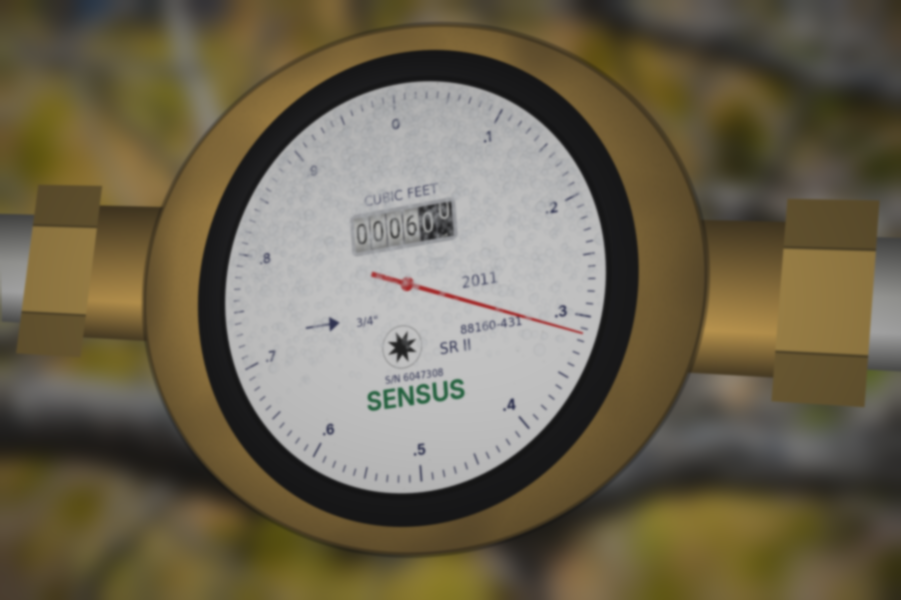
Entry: 600.31 ft³
